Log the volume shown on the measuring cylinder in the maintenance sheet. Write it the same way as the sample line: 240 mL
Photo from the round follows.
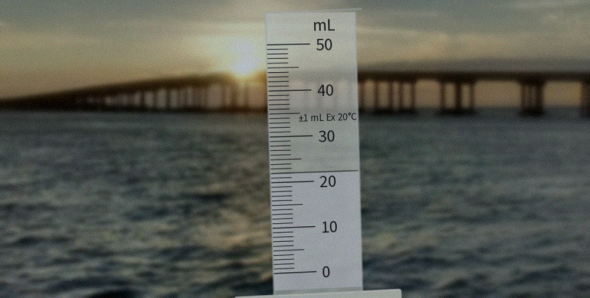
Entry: 22 mL
